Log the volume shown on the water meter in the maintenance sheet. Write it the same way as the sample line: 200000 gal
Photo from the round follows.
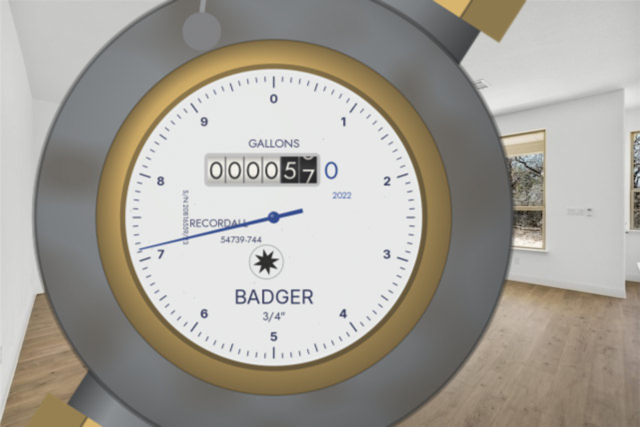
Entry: 567.1 gal
